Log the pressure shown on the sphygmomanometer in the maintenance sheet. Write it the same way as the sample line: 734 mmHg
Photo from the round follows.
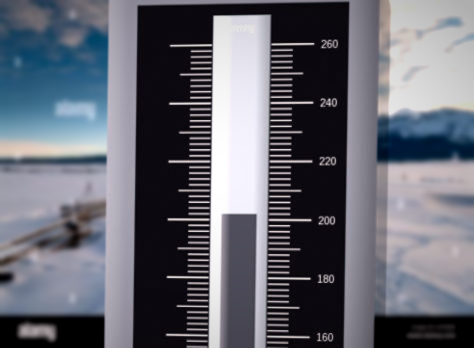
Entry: 202 mmHg
